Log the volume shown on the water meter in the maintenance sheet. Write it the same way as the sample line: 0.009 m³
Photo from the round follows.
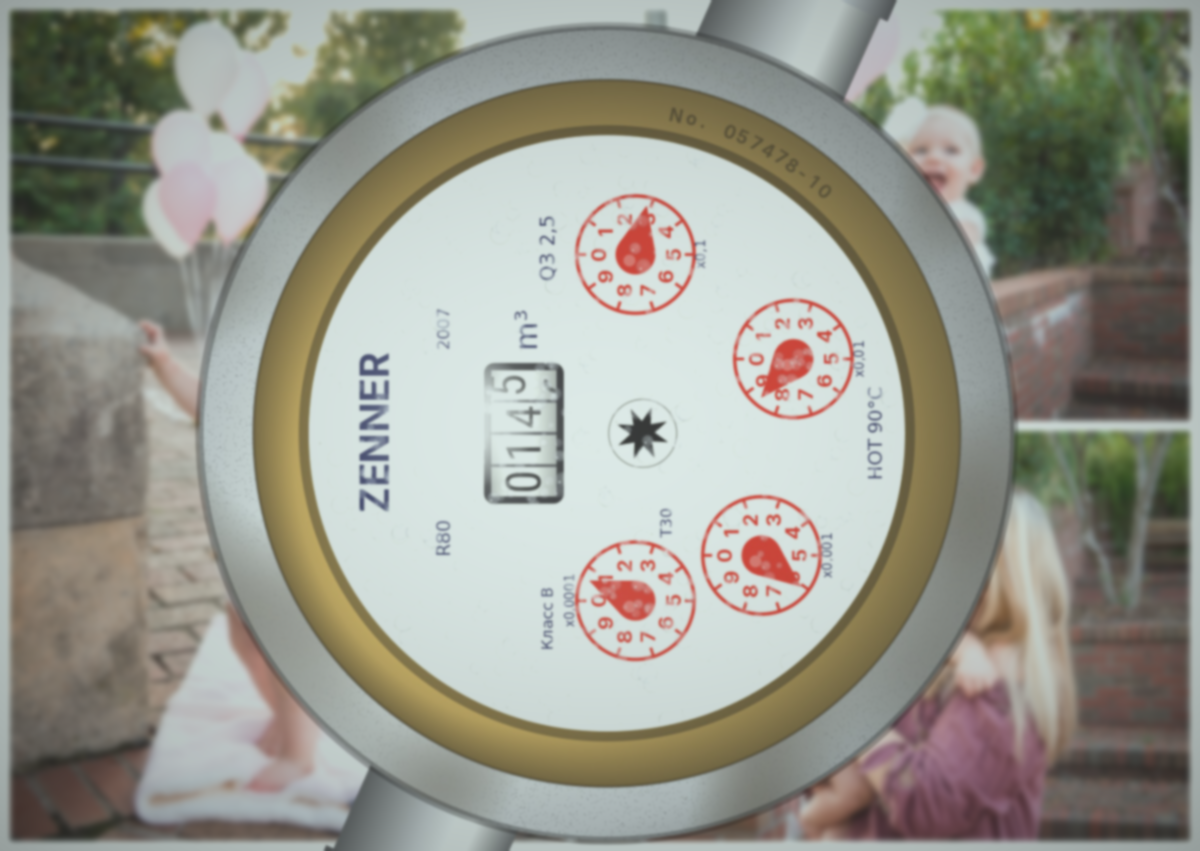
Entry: 145.2860 m³
